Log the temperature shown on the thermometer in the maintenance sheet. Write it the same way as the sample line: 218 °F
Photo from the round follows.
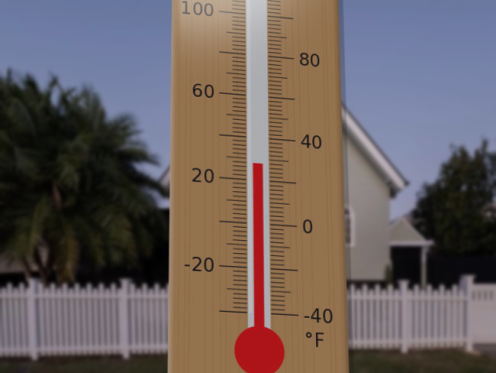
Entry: 28 °F
